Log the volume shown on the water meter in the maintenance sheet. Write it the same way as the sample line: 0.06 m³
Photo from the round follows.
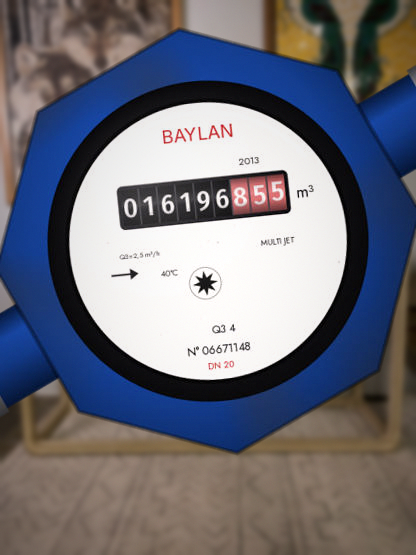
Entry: 16196.855 m³
